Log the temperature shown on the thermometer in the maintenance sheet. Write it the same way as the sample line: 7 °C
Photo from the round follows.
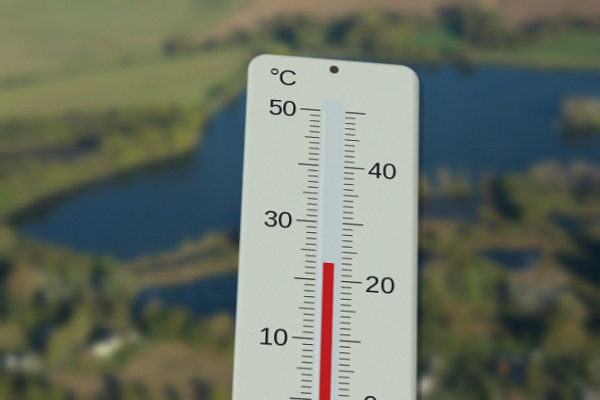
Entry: 23 °C
